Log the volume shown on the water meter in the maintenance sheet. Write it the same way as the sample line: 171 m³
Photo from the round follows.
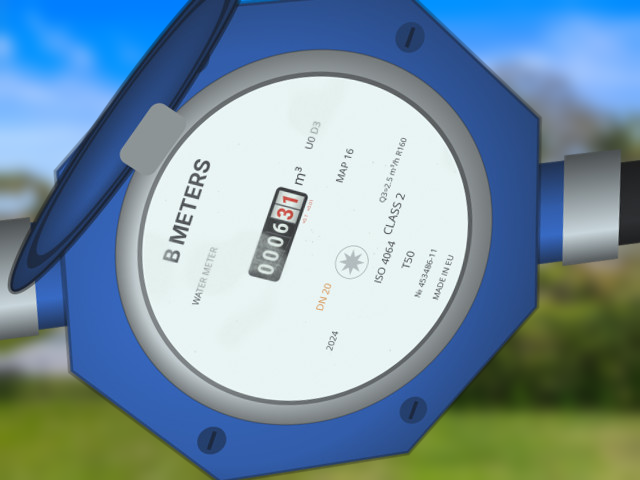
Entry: 6.31 m³
